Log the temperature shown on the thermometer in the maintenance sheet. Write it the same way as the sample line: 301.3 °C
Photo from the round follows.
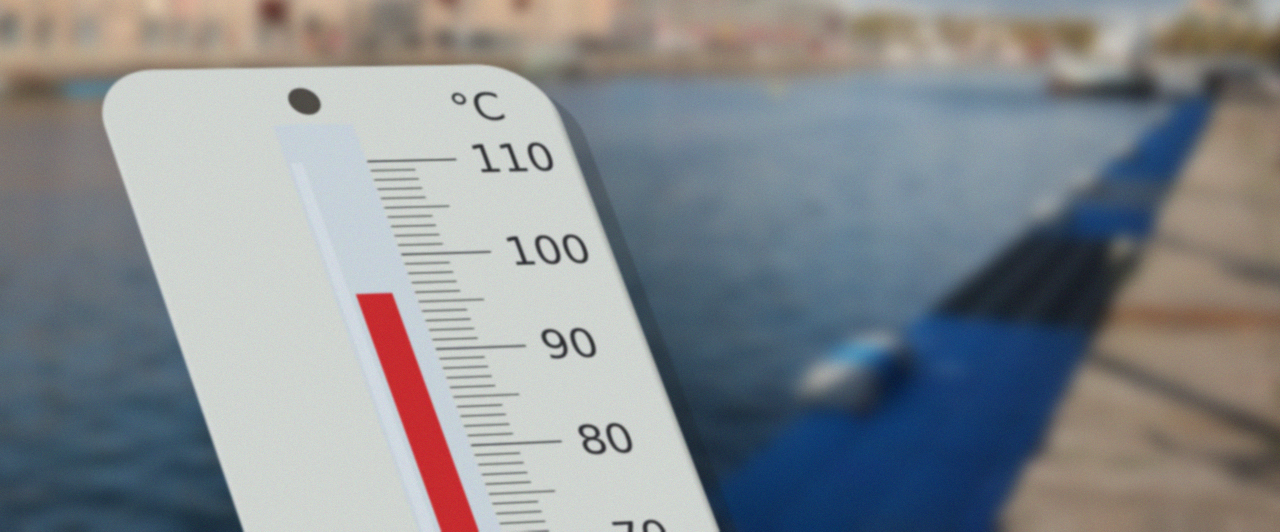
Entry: 96 °C
